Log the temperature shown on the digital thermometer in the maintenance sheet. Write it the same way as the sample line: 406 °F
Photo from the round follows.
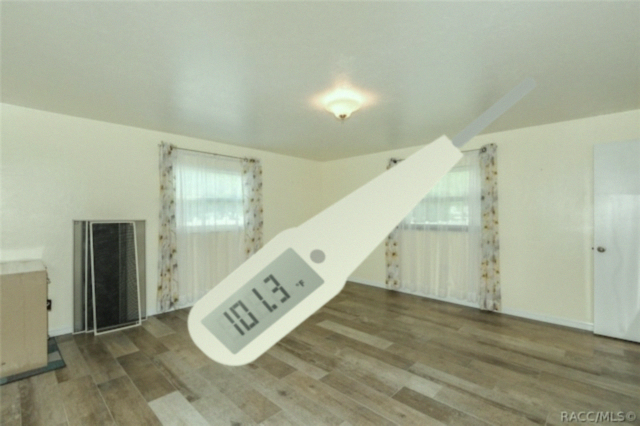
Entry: 101.3 °F
